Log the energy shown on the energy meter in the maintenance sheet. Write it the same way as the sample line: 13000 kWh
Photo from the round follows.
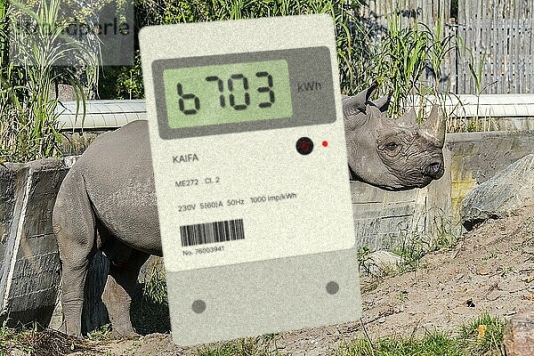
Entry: 6703 kWh
